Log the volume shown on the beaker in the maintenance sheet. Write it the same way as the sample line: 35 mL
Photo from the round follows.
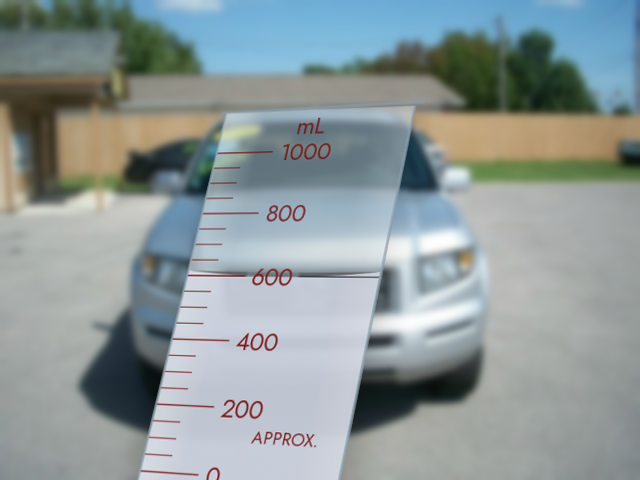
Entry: 600 mL
